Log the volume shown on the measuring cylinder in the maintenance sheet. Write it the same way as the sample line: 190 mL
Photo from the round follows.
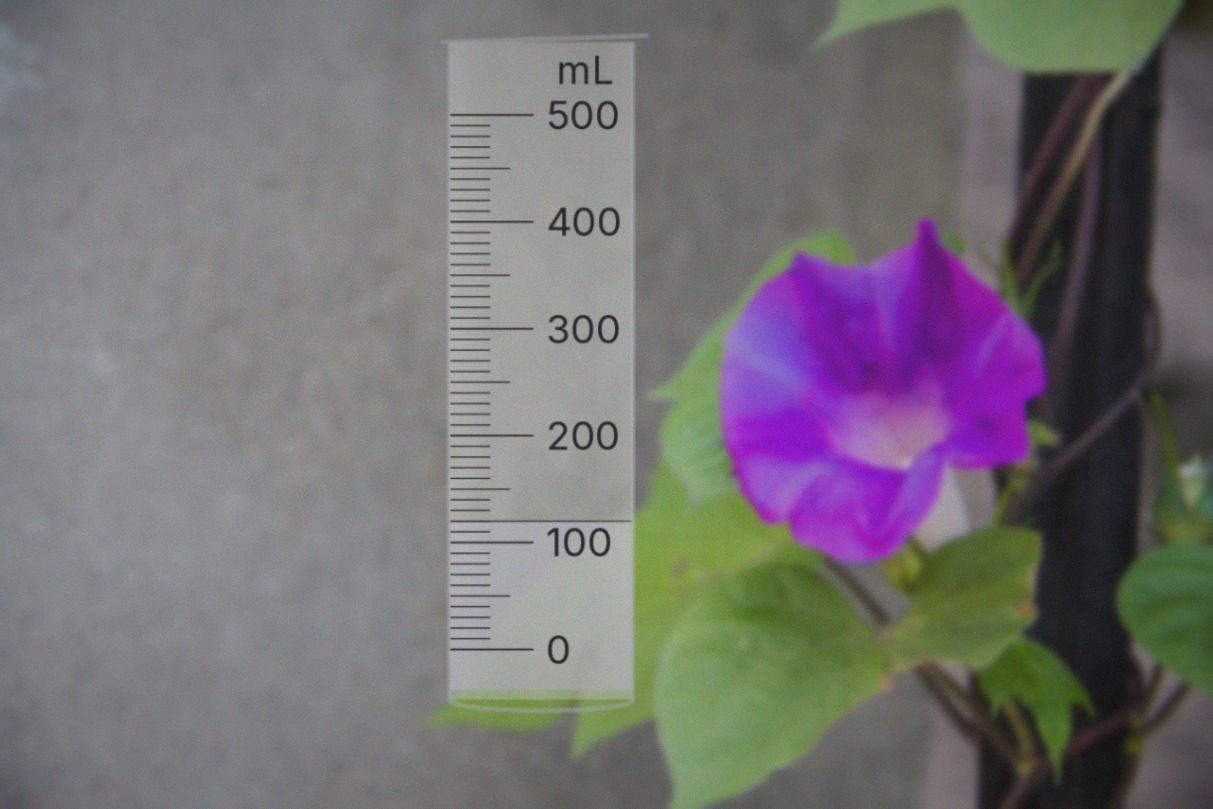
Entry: 120 mL
